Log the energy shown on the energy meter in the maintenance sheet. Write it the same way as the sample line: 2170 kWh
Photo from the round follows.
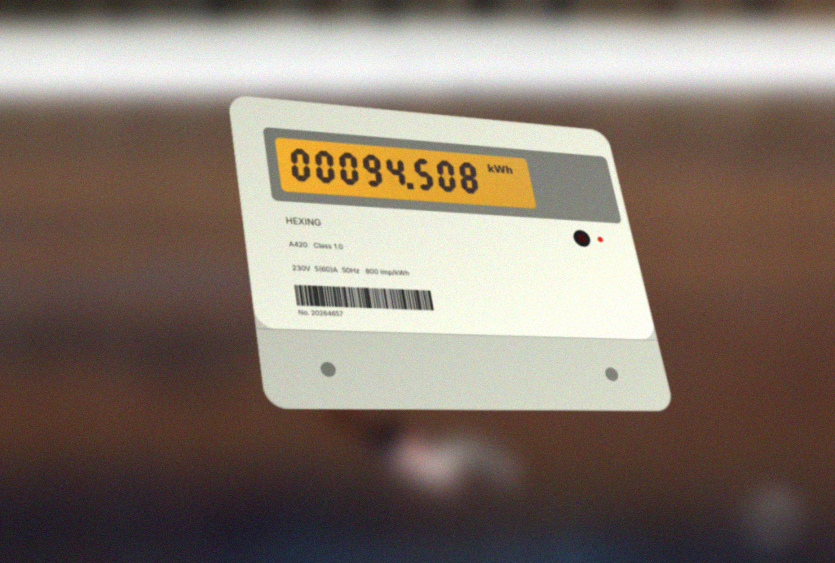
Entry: 94.508 kWh
